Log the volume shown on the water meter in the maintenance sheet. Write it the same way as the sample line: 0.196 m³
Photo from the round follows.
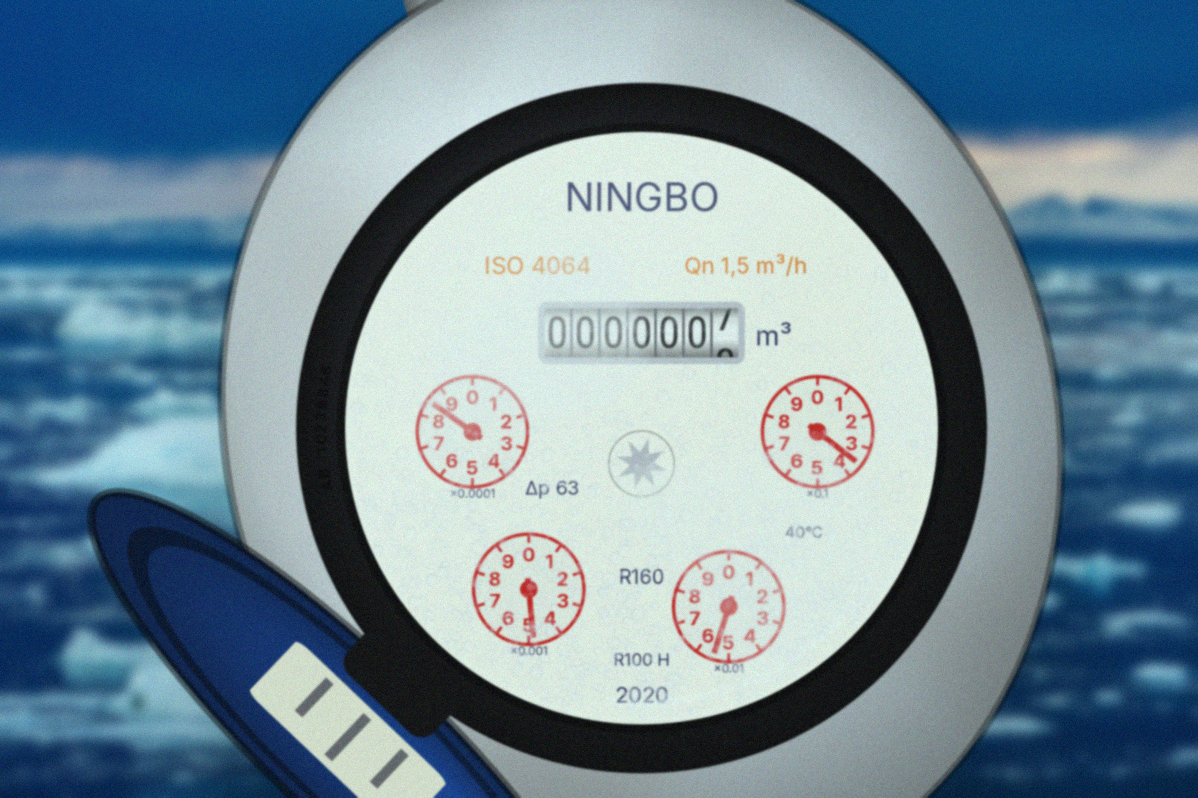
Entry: 7.3548 m³
